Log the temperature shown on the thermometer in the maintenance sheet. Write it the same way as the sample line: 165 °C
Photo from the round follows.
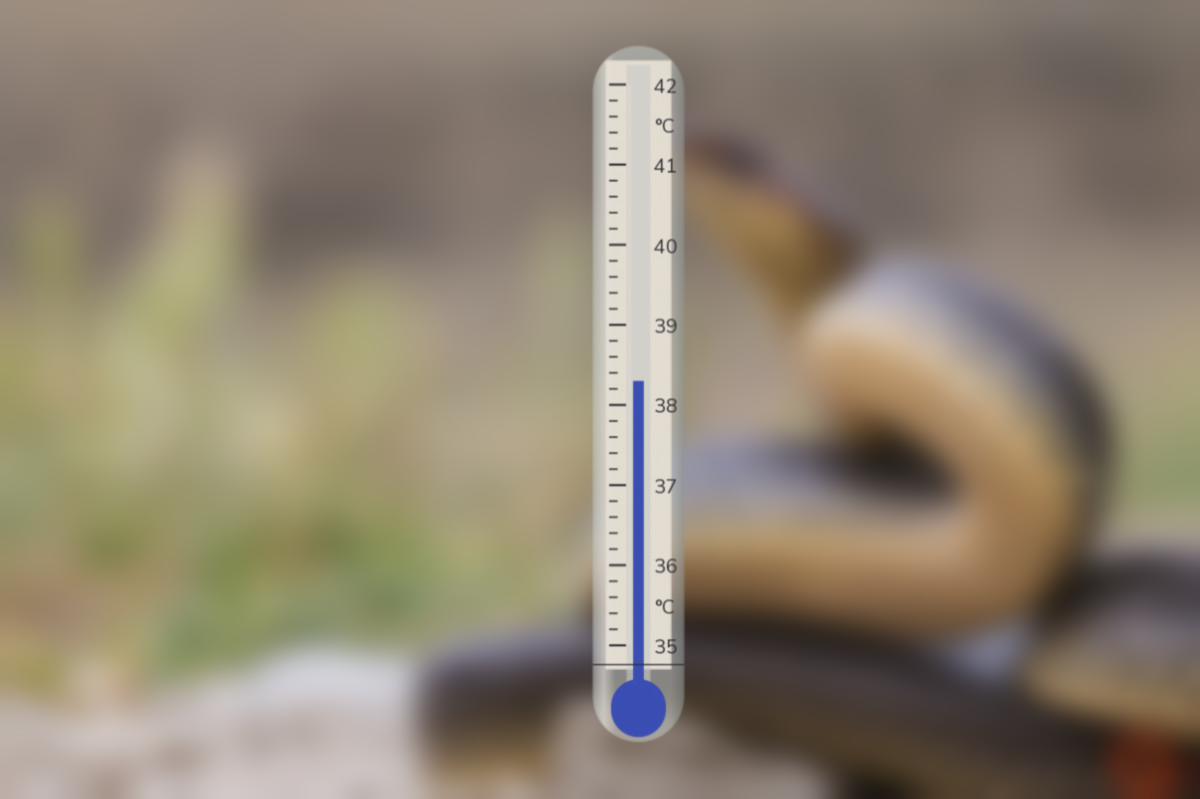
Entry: 38.3 °C
